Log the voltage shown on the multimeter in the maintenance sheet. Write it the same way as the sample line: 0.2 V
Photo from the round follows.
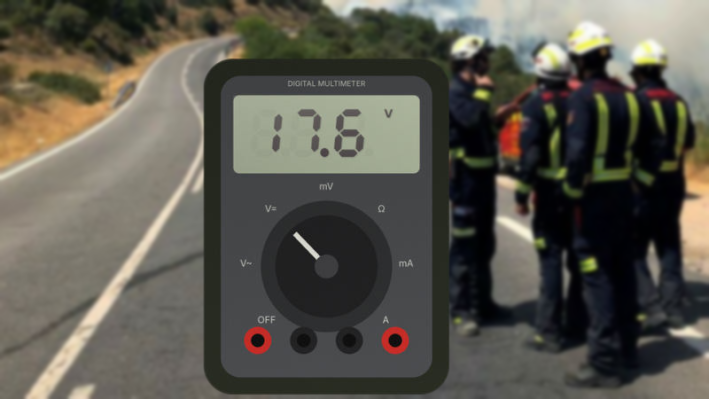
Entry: 17.6 V
